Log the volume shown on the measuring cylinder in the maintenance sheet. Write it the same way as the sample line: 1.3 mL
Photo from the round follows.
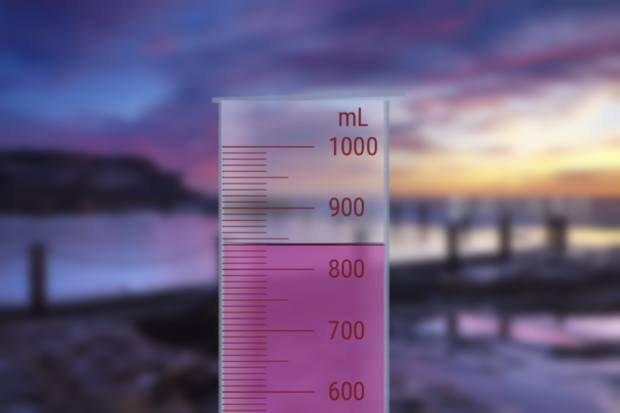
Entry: 840 mL
